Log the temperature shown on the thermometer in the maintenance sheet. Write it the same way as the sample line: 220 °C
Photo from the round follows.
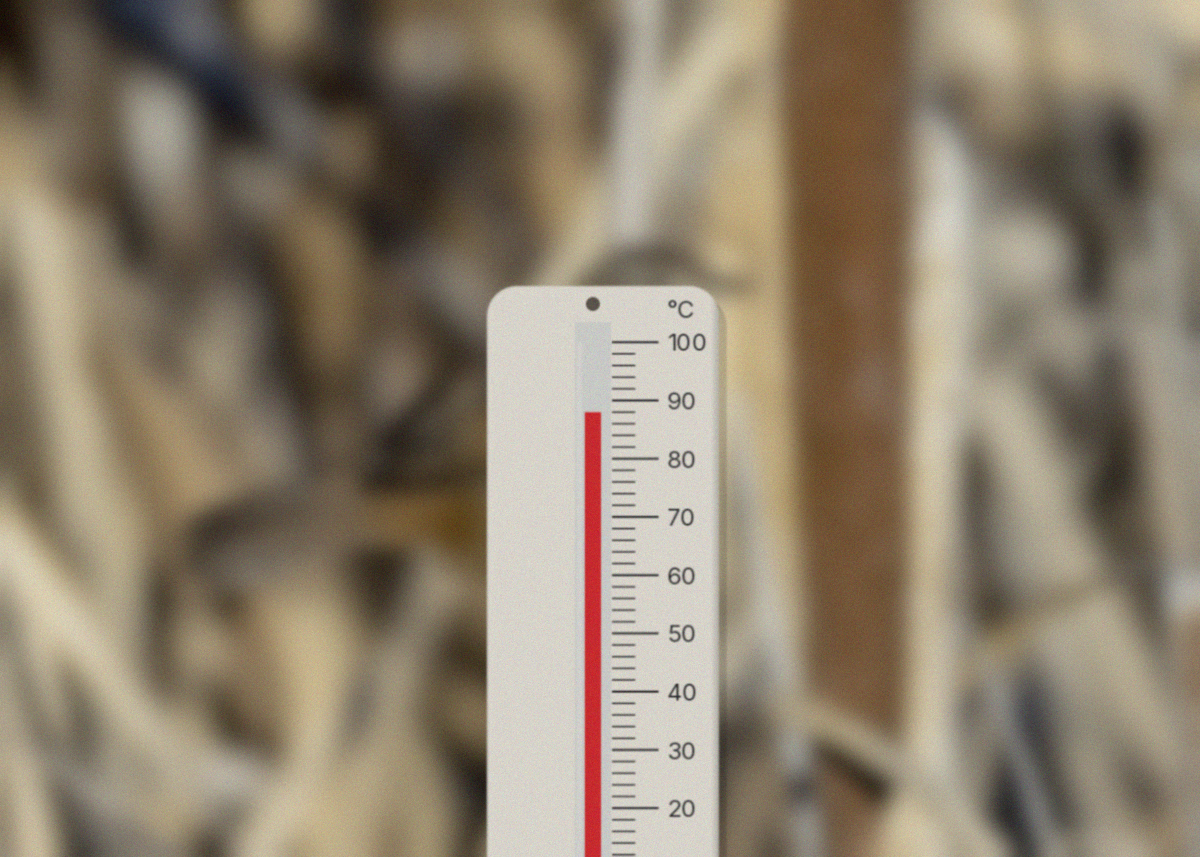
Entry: 88 °C
